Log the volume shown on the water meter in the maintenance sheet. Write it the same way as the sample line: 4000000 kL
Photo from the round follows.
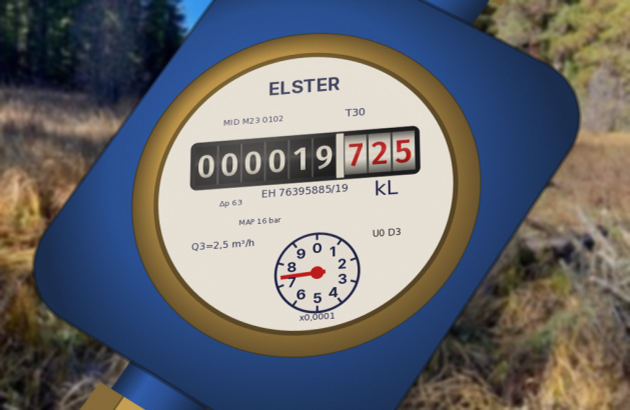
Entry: 19.7257 kL
